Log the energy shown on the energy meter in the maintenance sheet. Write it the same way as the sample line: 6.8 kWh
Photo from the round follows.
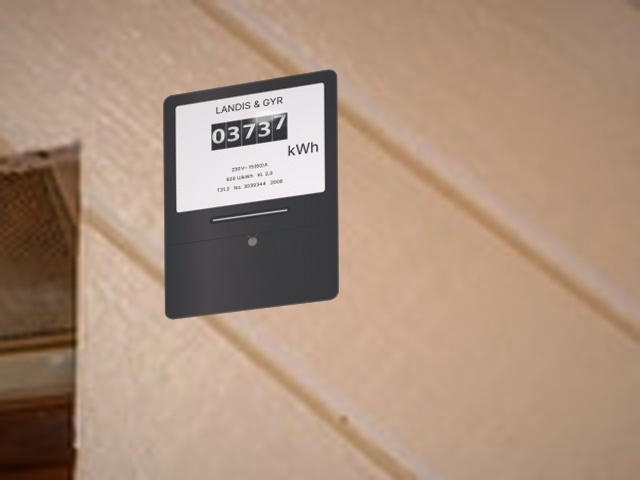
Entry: 3737 kWh
